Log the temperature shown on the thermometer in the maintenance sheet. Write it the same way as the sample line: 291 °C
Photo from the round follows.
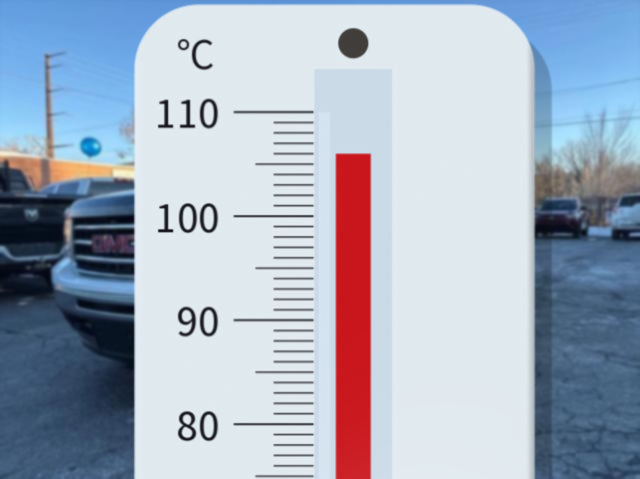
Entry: 106 °C
